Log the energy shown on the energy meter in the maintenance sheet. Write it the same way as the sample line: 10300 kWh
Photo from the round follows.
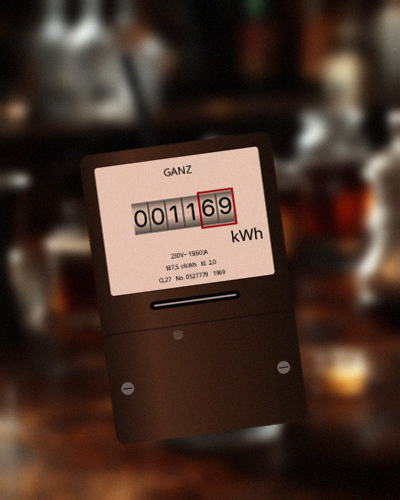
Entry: 11.69 kWh
